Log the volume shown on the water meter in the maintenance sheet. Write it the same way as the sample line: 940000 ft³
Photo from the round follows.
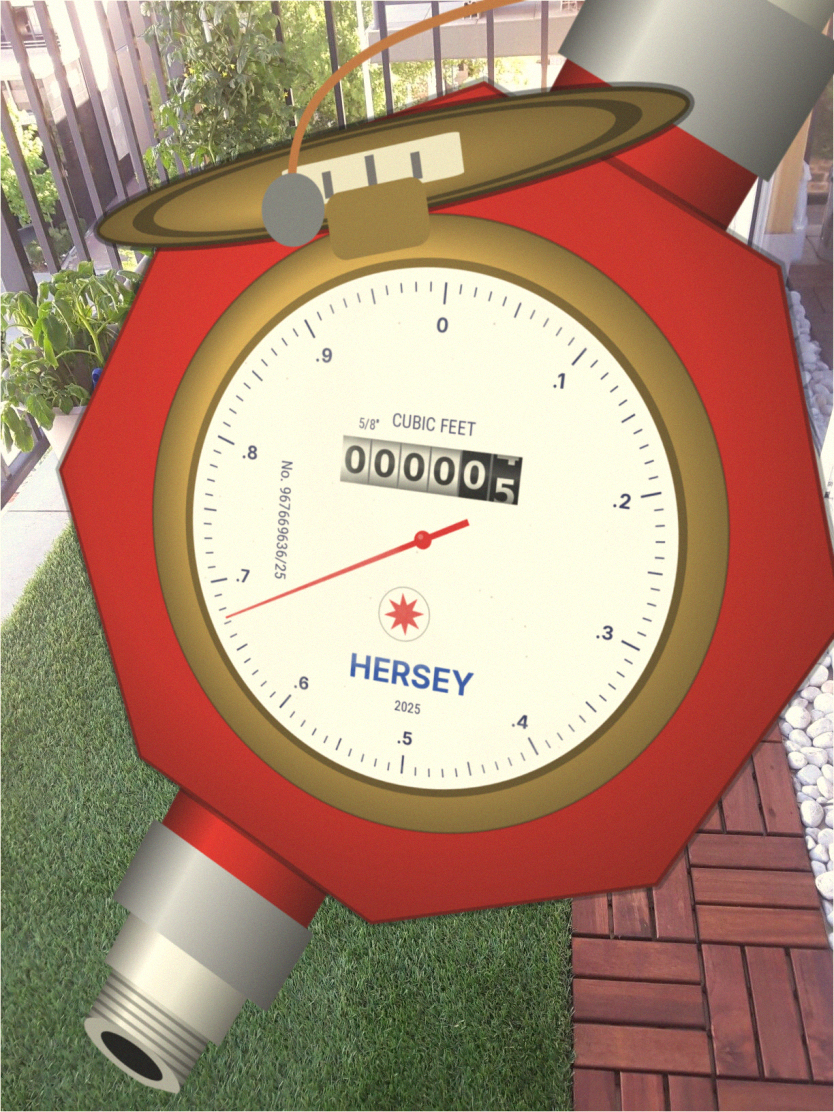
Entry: 4.67 ft³
